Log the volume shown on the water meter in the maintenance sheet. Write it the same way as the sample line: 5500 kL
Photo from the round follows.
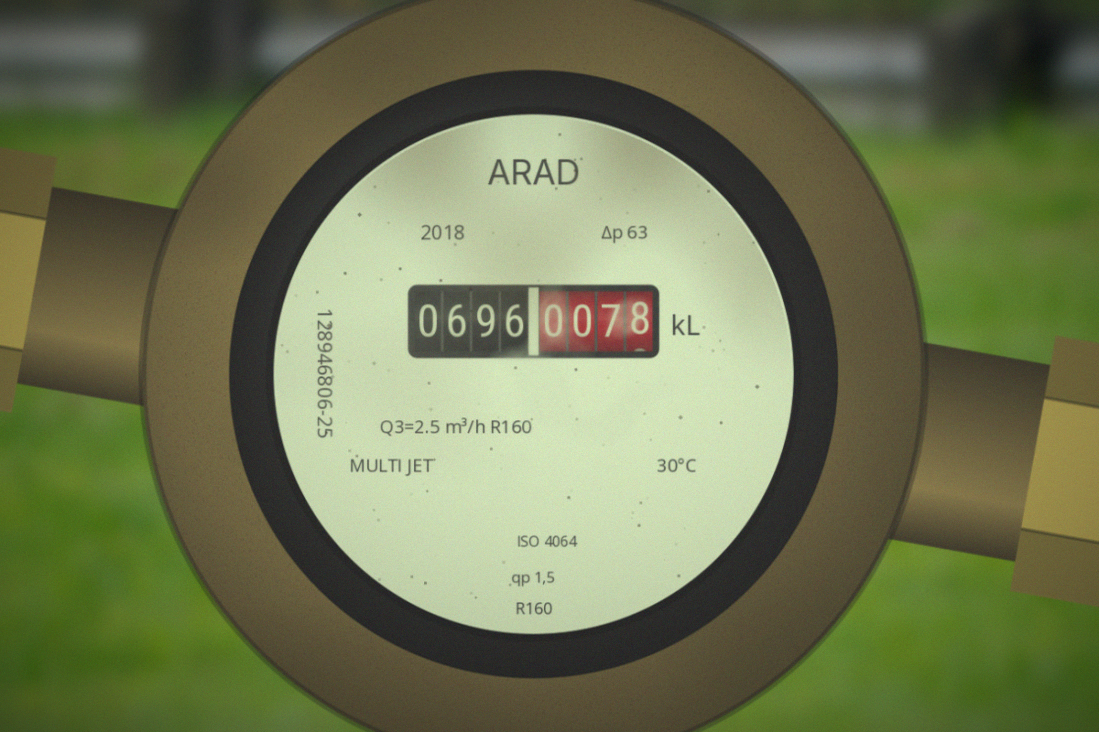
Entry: 696.0078 kL
